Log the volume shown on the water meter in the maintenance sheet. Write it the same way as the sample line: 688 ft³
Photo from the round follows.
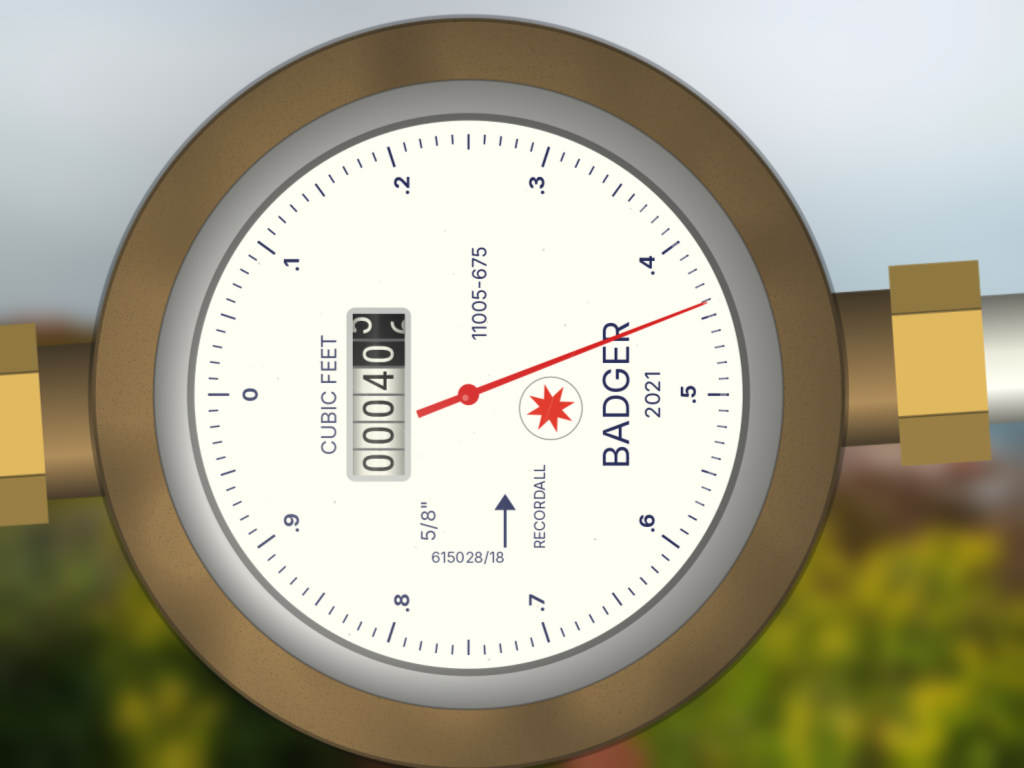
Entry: 405.44 ft³
